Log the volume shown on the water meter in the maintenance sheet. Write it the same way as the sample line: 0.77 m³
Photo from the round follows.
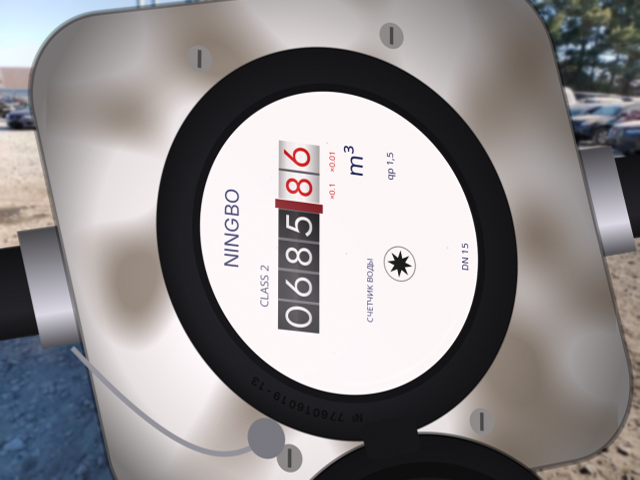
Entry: 685.86 m³
